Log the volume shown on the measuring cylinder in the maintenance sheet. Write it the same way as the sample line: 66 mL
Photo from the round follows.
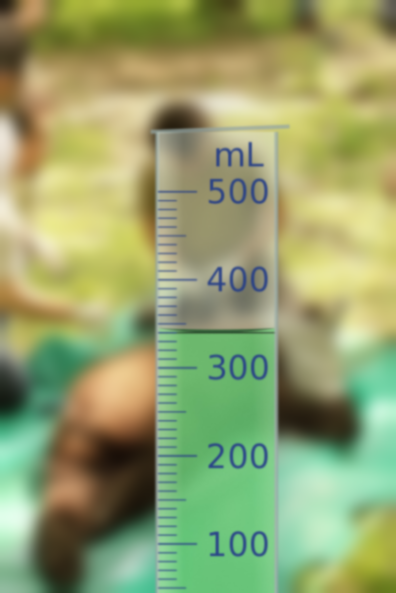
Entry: 340 mL
